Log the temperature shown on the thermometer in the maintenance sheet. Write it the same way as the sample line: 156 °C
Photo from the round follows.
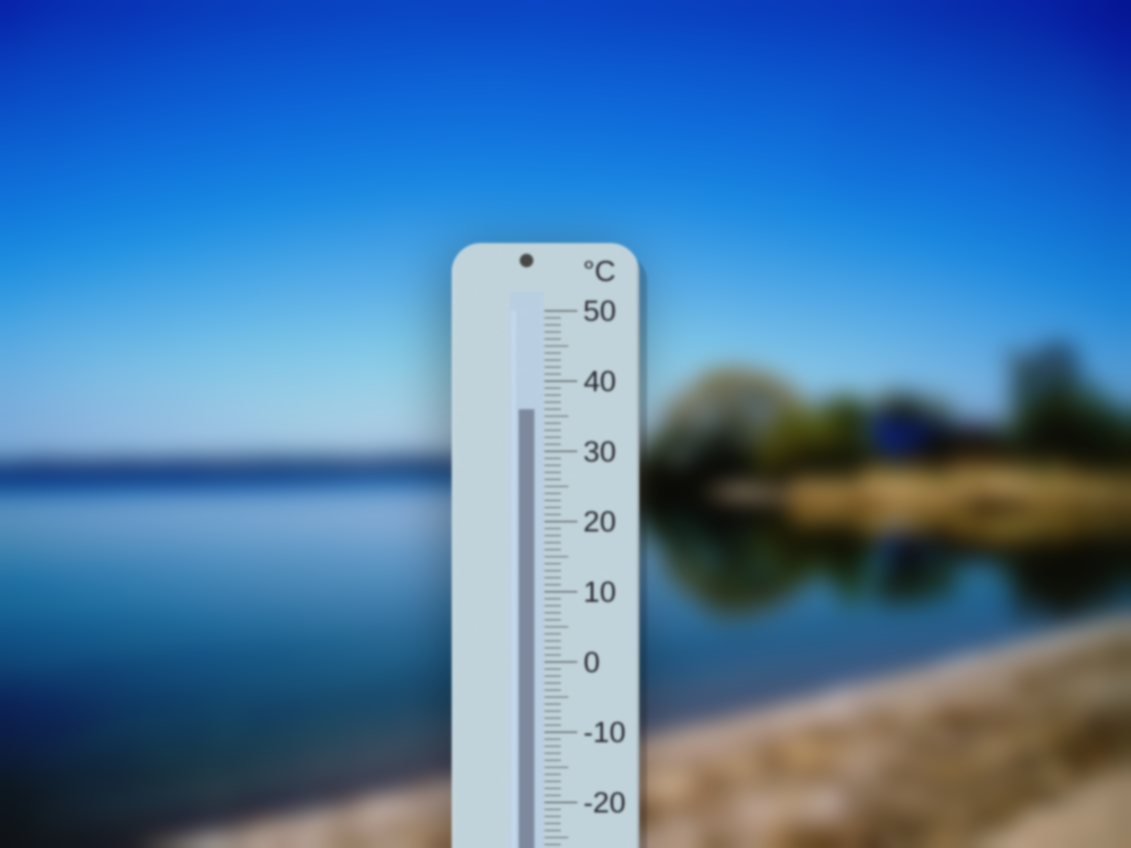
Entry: 36 °C
